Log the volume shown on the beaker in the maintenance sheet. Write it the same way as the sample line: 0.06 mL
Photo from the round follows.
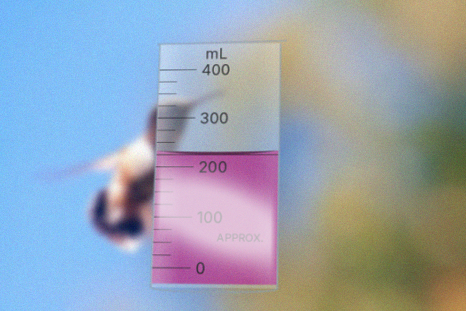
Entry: 225 mL
